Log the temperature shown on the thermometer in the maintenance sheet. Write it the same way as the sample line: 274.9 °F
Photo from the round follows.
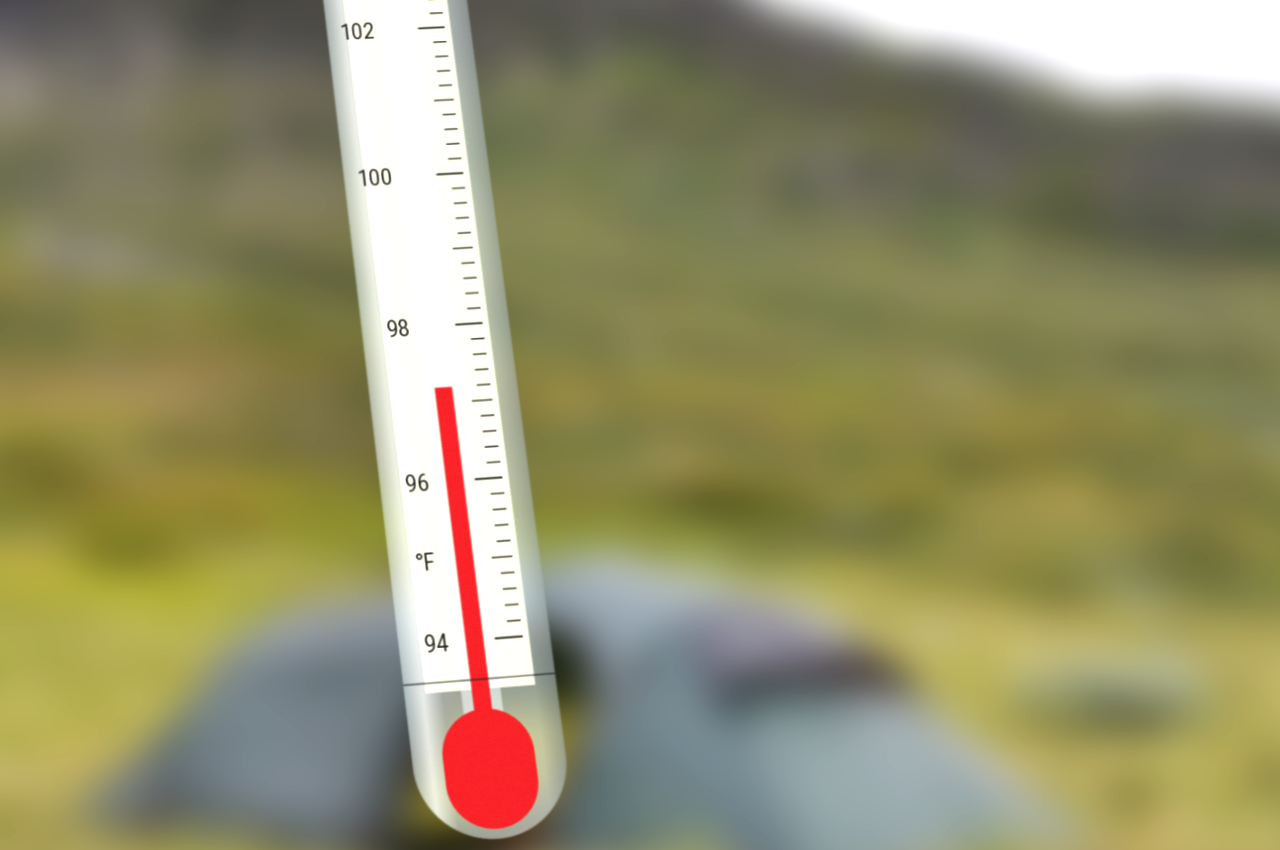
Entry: 97.2 °F
